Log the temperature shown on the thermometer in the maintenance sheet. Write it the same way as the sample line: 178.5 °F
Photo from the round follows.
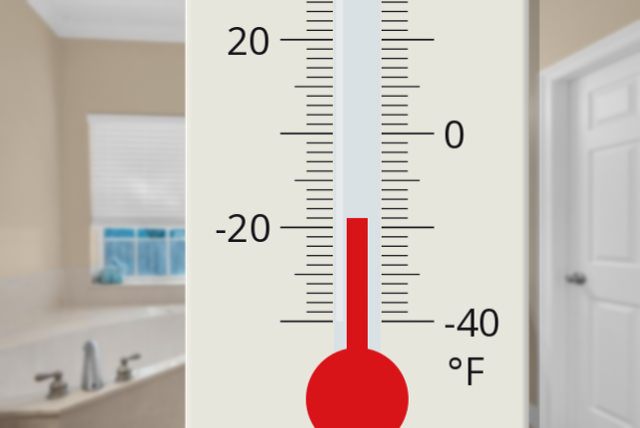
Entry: -18 °F
